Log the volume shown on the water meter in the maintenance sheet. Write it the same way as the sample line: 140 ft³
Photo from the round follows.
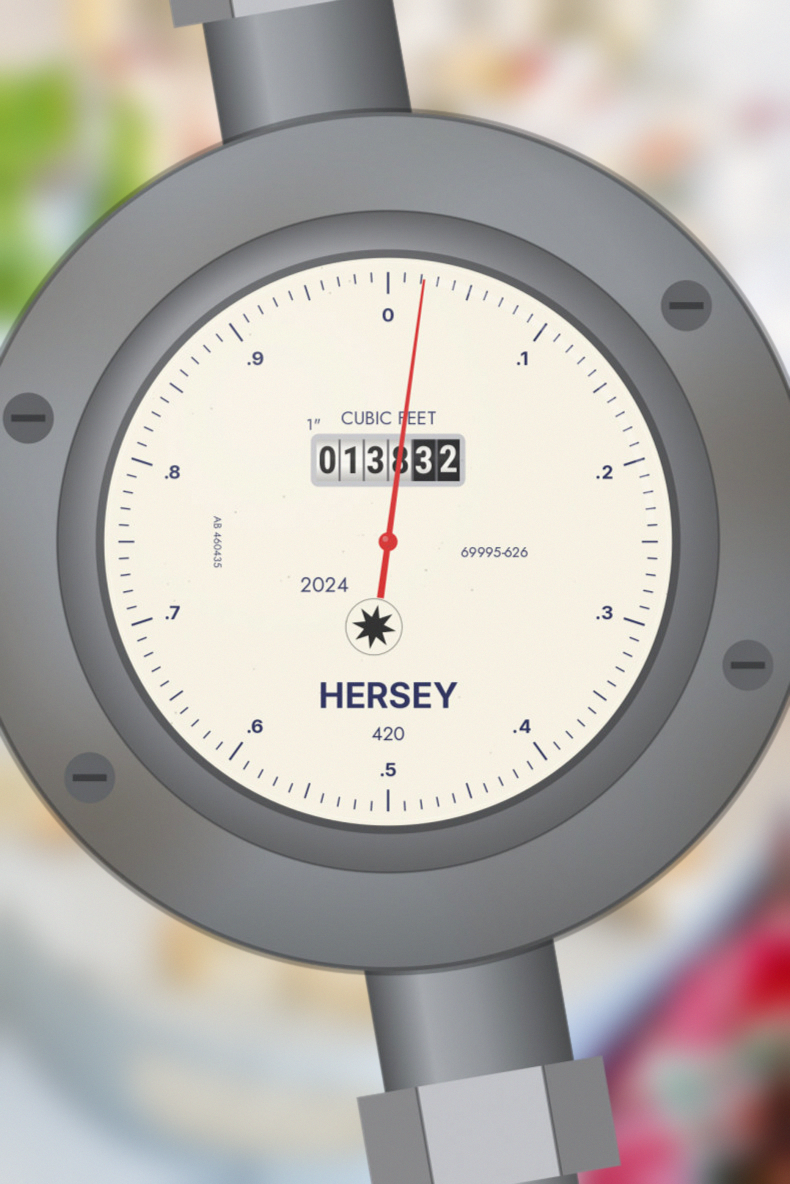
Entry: 13832.02 ft³
